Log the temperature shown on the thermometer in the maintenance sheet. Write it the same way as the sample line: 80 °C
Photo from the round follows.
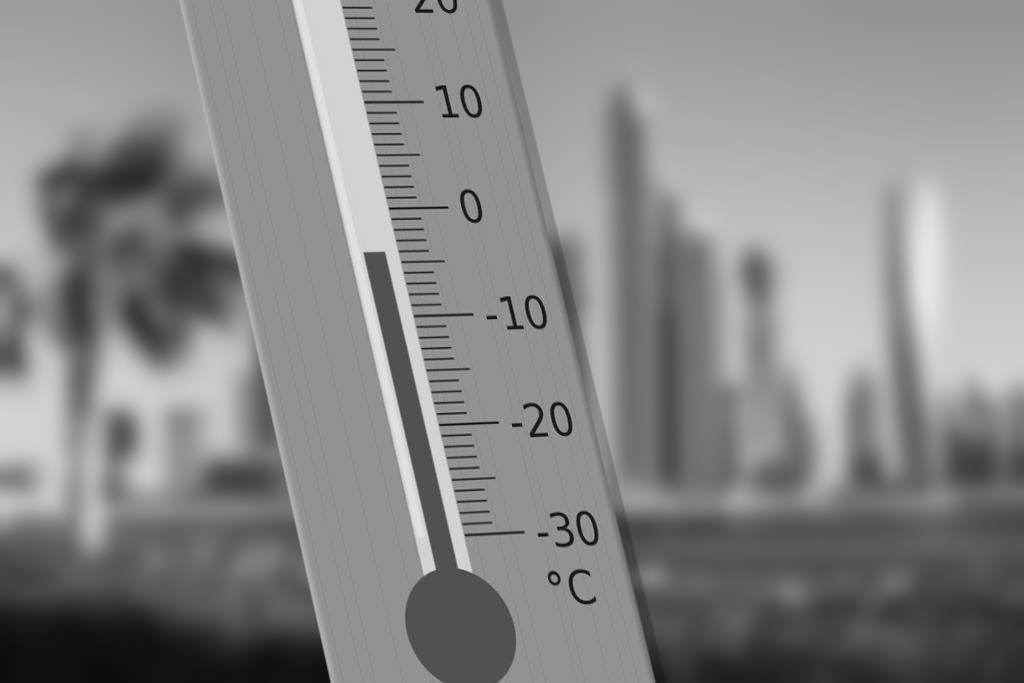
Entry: -4 °C
